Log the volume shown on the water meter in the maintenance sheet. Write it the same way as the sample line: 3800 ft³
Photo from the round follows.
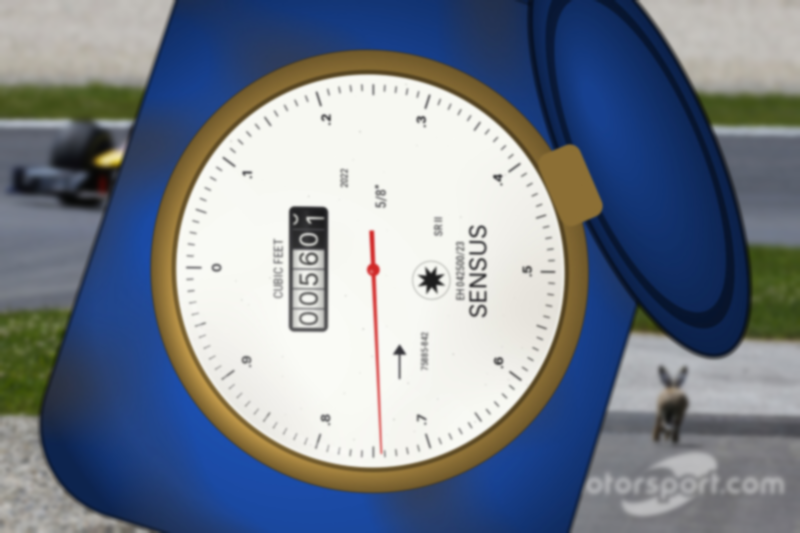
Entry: 5600.74 ft³
